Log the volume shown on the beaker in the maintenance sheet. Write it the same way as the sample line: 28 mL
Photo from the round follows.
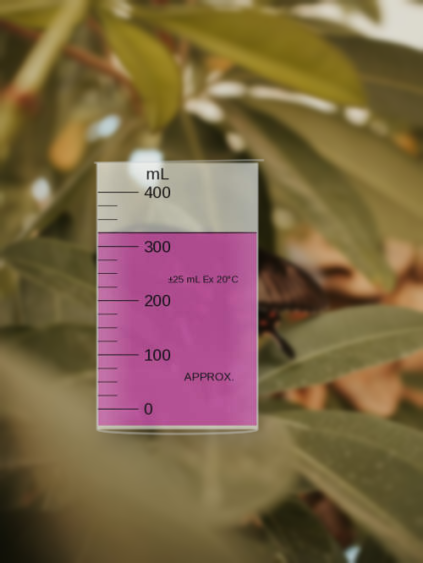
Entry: 325 mL
